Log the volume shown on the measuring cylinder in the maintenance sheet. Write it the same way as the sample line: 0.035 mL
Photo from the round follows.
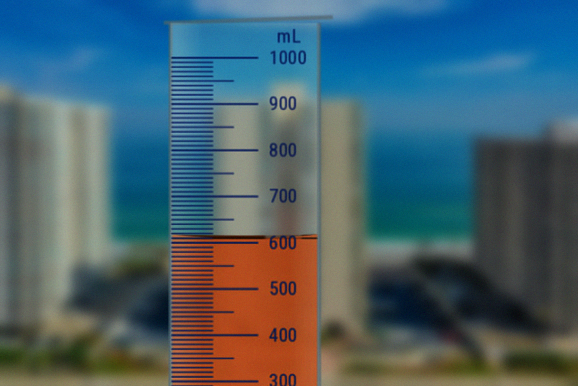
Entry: 610 mL
